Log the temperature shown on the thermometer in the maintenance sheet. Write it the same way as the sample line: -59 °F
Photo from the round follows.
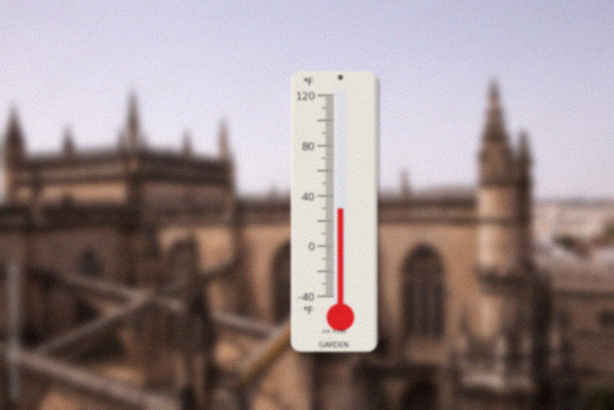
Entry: 30 °F
